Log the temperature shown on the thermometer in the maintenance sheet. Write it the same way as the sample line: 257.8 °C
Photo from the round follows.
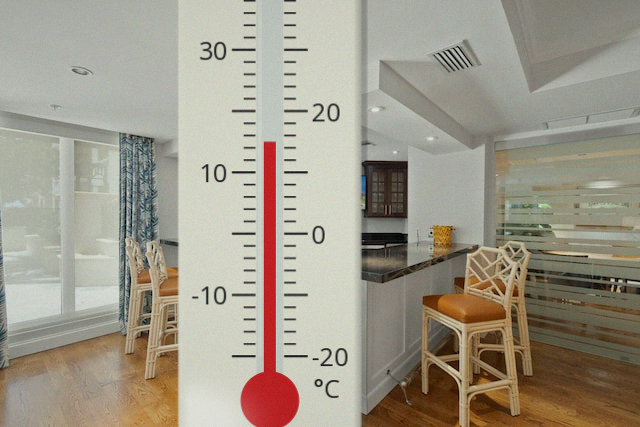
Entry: 15 °C
